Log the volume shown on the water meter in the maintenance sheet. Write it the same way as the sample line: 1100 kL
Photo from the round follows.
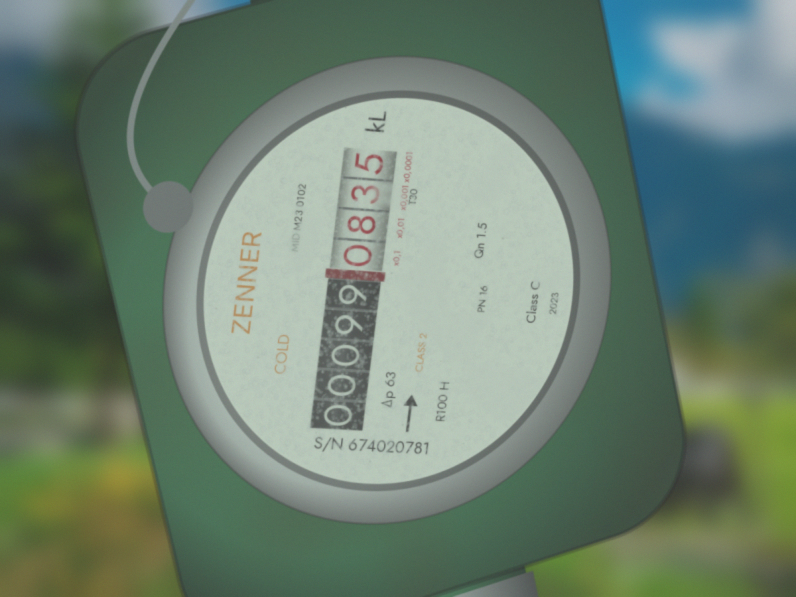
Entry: 99.0835 kL
